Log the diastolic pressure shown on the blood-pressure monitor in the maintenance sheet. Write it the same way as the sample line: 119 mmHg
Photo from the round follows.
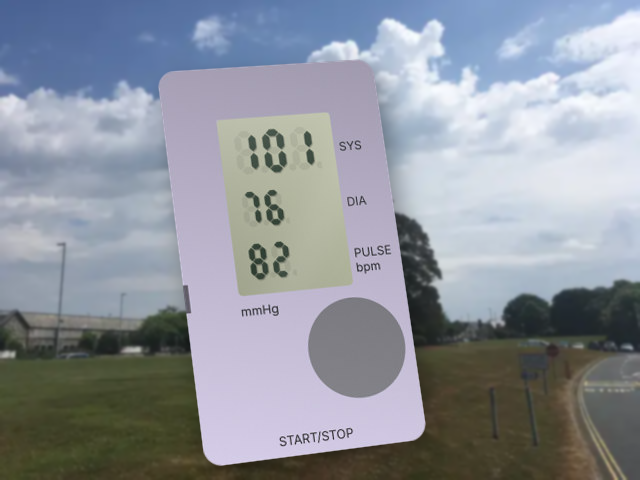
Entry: 76 mmHg
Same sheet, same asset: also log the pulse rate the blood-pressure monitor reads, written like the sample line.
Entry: 82 bpm
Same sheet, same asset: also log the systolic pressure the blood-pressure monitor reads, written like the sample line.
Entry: 101 mmHg
